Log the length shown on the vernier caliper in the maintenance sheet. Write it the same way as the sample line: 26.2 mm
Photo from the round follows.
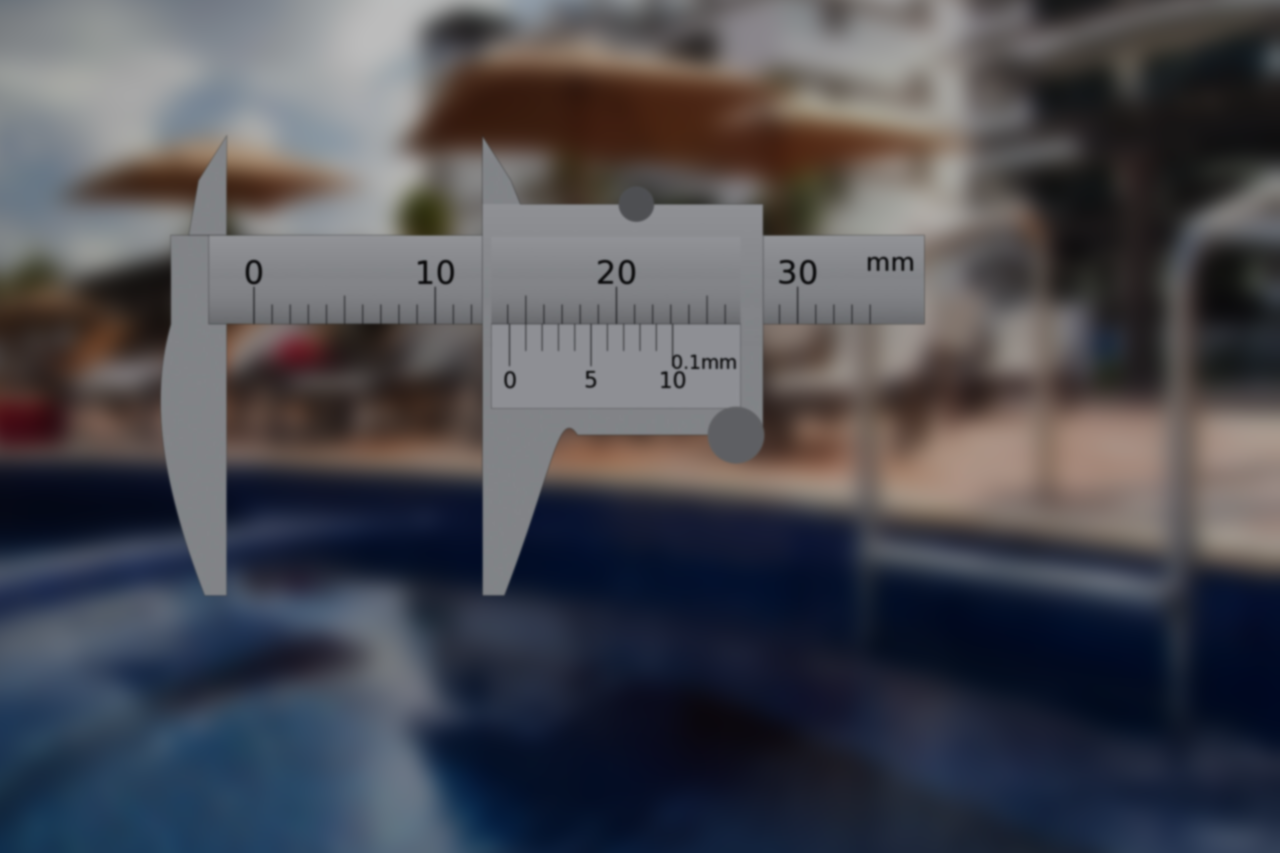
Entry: 14.1 mm
